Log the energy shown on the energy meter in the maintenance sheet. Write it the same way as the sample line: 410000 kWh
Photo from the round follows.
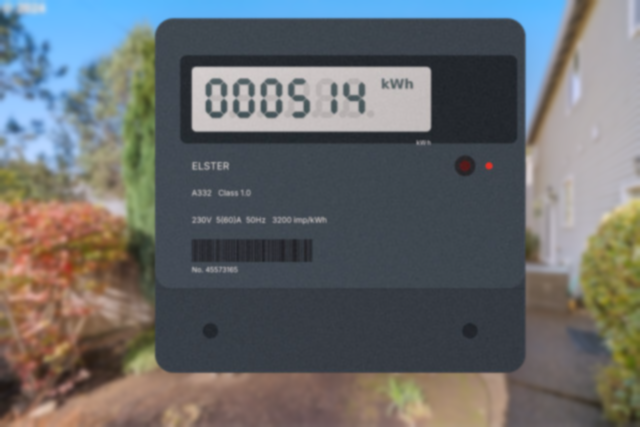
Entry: 514 kWh
